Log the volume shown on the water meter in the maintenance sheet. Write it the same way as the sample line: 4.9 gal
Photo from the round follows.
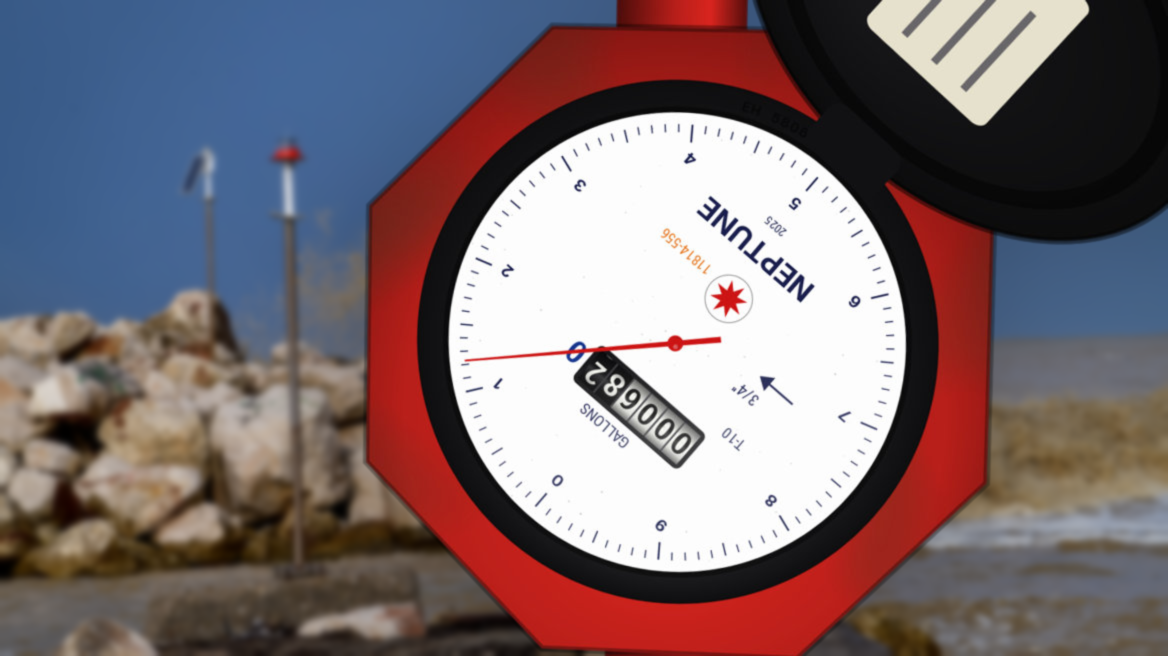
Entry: 6821.2 gal
